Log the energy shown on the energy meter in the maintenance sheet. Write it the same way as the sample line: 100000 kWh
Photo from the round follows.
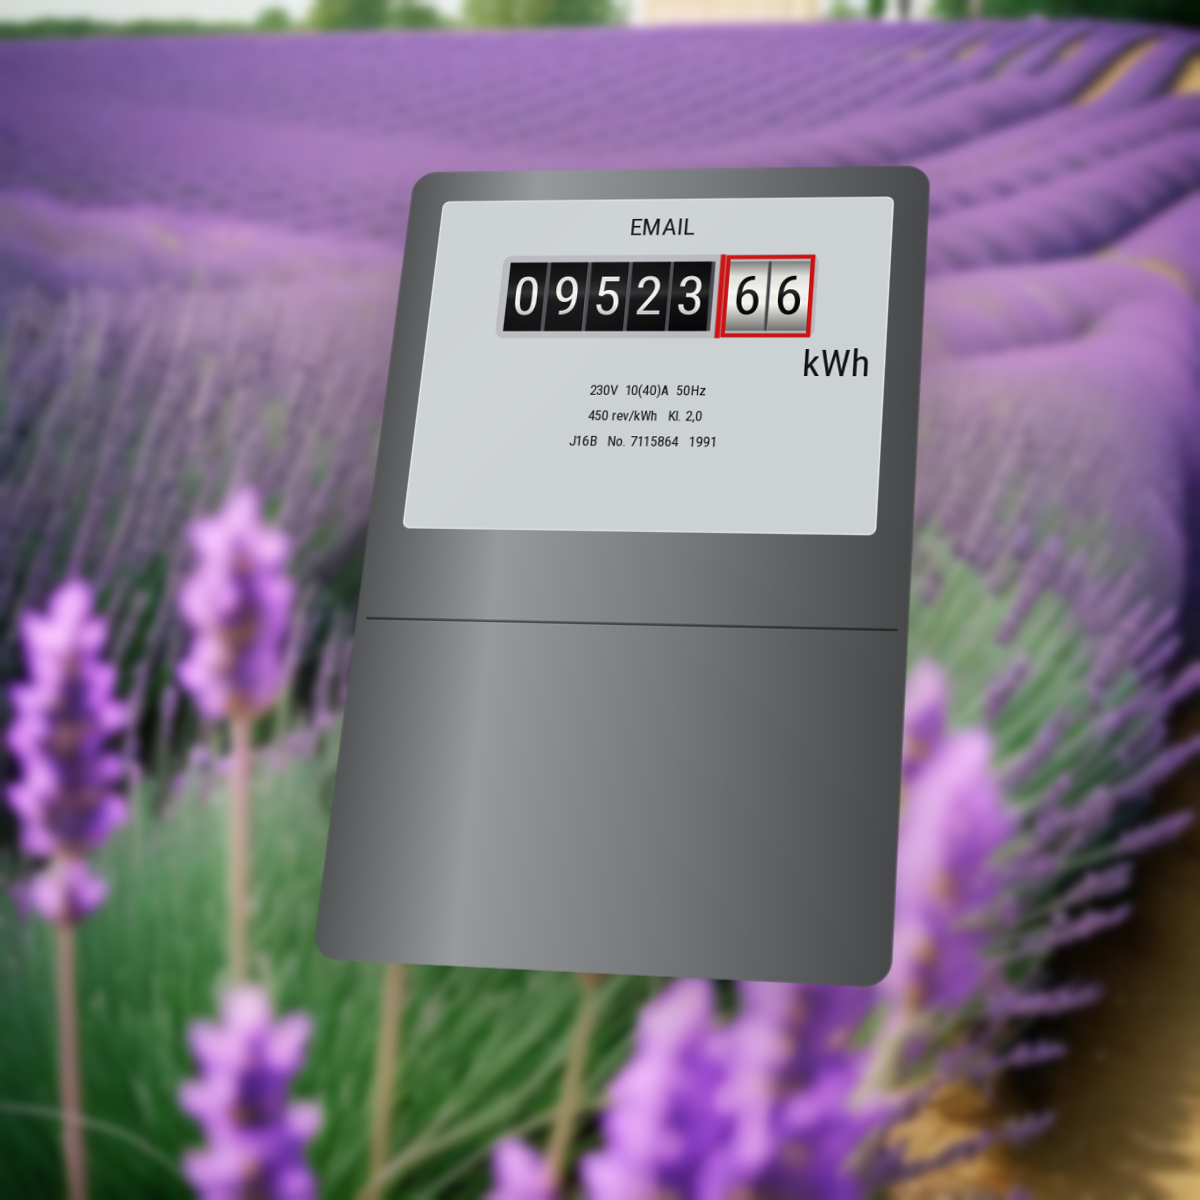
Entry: 9523.66 kWh
